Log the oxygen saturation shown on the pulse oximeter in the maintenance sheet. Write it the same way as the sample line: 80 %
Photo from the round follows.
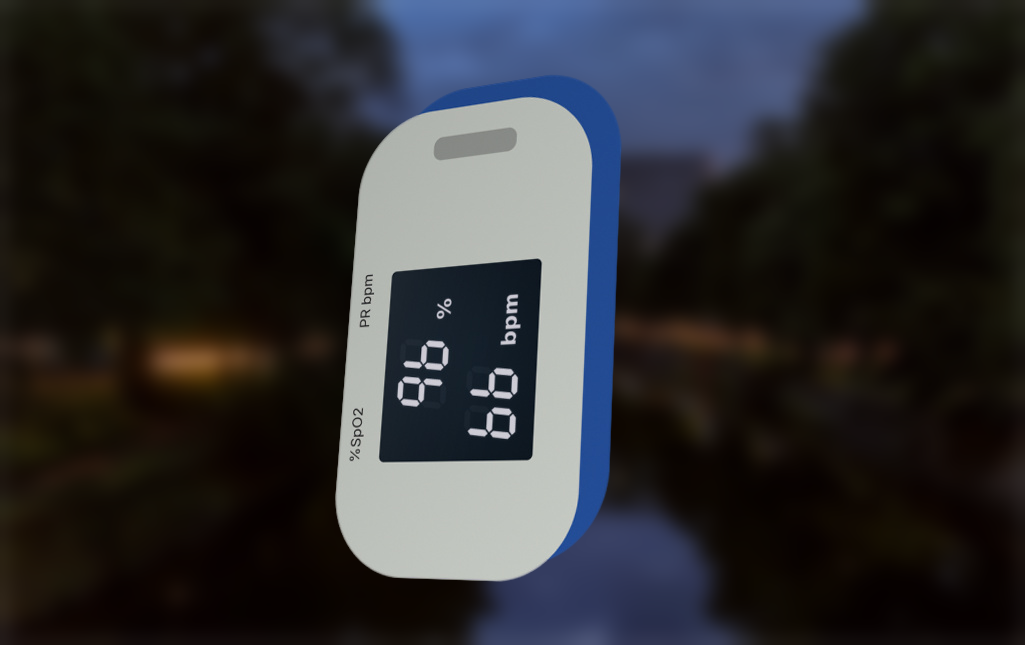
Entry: 96 %
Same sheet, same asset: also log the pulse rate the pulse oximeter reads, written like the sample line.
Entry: 66 bpm
